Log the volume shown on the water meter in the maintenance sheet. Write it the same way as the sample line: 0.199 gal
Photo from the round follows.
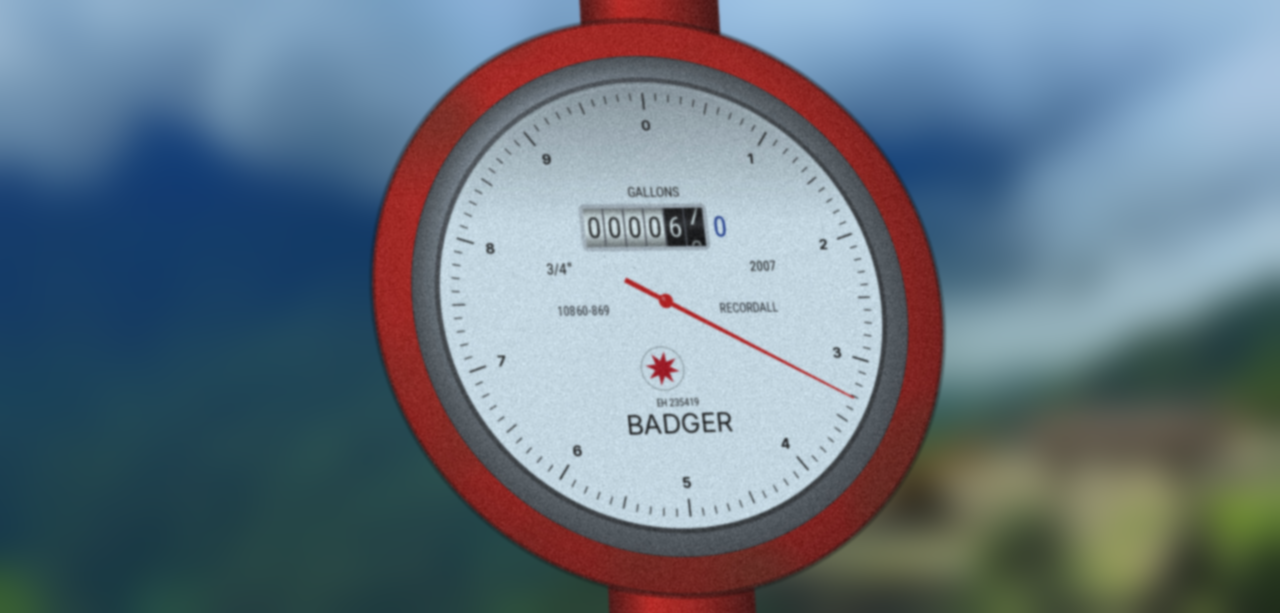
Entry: 673.3 gal
